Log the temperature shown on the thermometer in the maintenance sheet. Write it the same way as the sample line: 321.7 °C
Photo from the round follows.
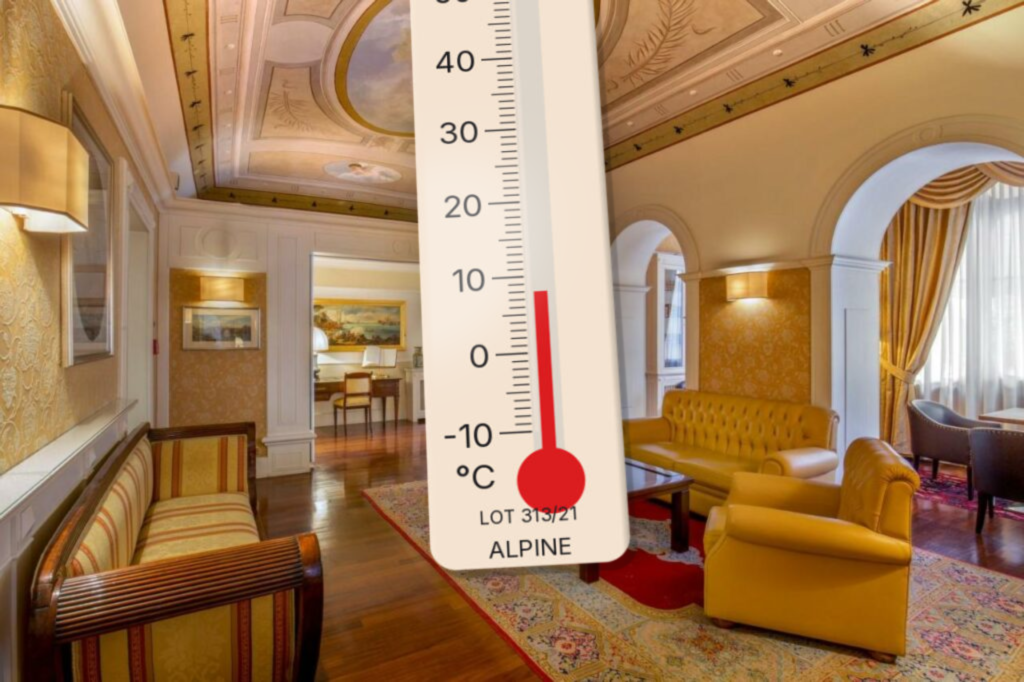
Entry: 8 °C
